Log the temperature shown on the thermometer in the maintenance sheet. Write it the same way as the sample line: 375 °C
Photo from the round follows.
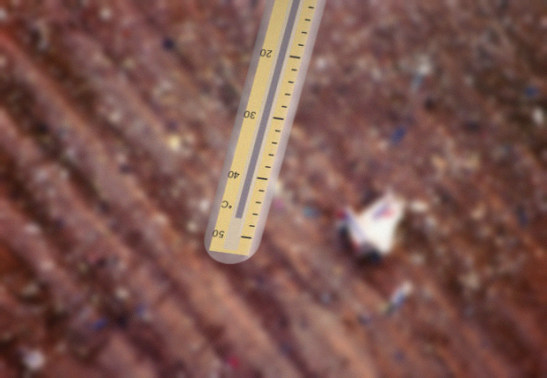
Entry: 47 °C
